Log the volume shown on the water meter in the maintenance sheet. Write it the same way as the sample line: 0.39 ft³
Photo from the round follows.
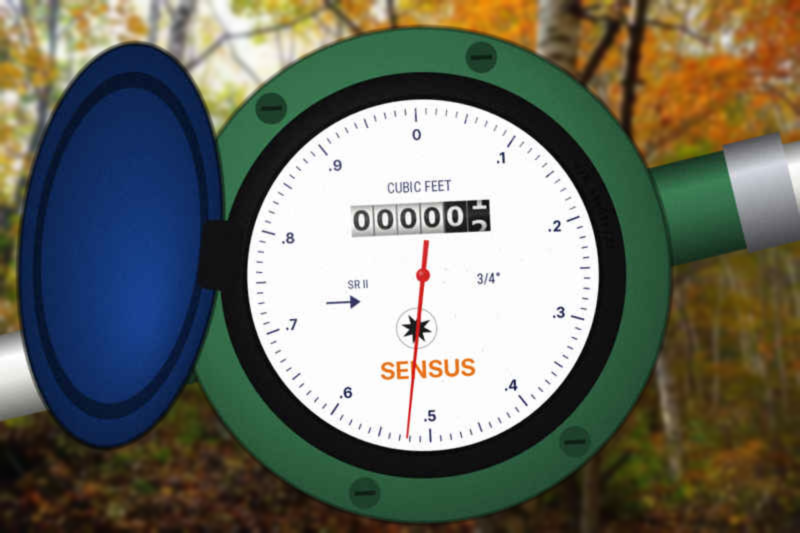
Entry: 1.52 ft³
